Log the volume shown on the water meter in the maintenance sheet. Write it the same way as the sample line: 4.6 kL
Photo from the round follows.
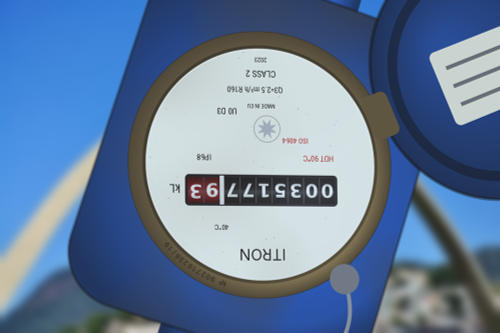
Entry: 35177.93 kL
